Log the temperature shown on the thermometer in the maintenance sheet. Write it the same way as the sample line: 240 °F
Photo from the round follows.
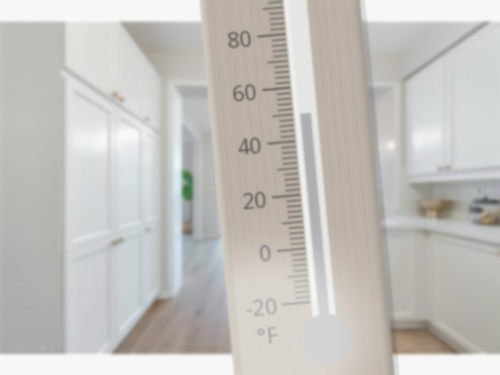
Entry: 50 °F
